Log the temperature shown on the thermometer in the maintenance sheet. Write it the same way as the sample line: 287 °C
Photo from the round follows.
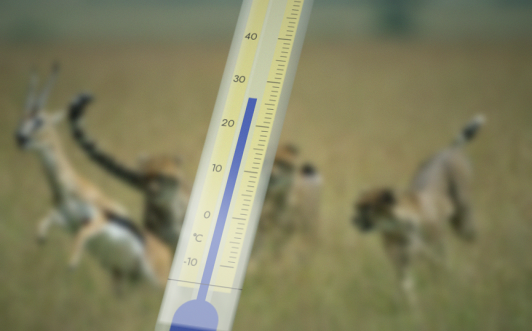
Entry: 26 °C
